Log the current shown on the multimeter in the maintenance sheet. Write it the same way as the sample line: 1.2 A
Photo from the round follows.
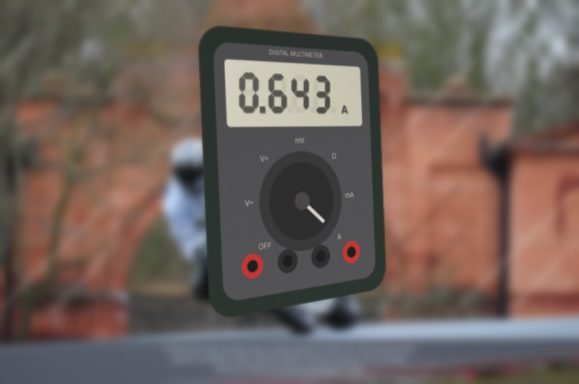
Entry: 0.643 A
